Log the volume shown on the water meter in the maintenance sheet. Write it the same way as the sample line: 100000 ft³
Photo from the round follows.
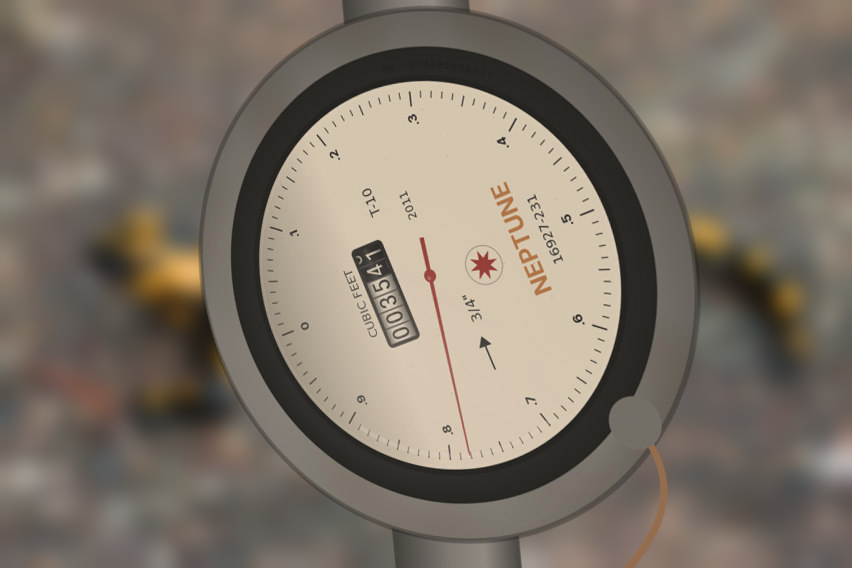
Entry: 3540.78 ft³
